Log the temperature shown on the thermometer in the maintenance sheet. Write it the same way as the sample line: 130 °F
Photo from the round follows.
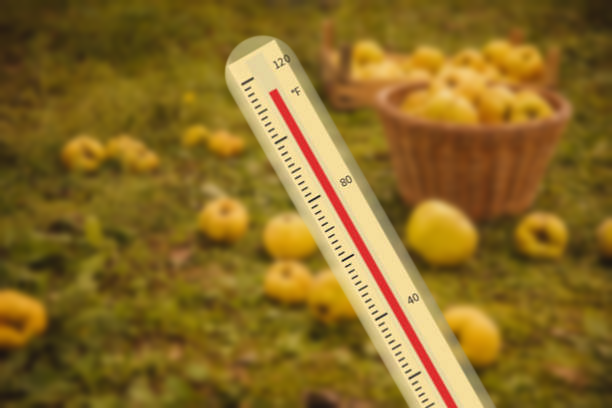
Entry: 114 °F
